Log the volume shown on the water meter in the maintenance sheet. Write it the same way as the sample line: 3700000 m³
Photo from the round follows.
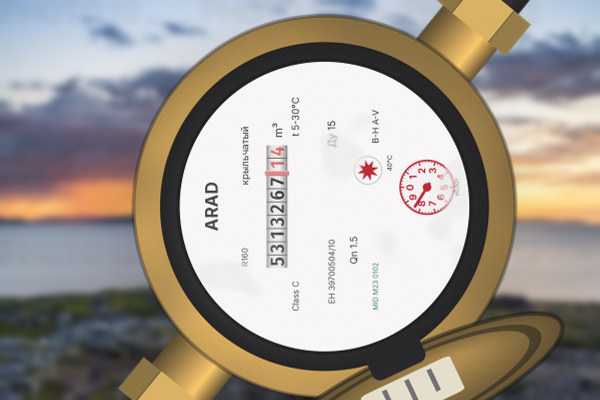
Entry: 5313267.148 m³
